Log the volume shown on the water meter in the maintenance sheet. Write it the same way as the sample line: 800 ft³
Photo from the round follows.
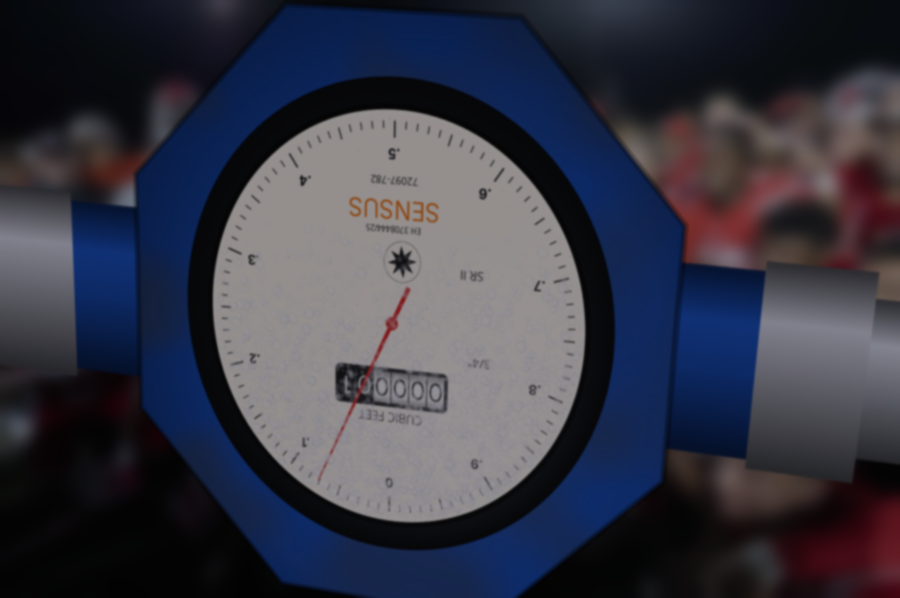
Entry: 1.07 ft³
